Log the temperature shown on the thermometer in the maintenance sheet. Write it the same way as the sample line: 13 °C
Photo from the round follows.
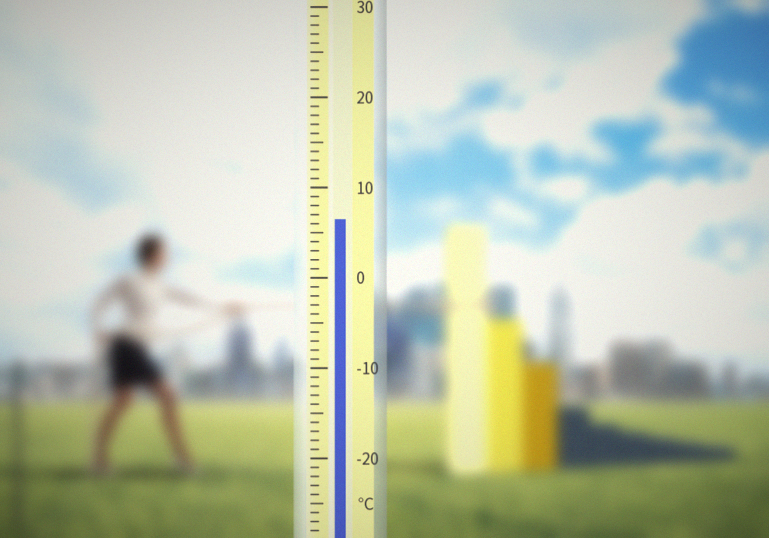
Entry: 6.5 °C
